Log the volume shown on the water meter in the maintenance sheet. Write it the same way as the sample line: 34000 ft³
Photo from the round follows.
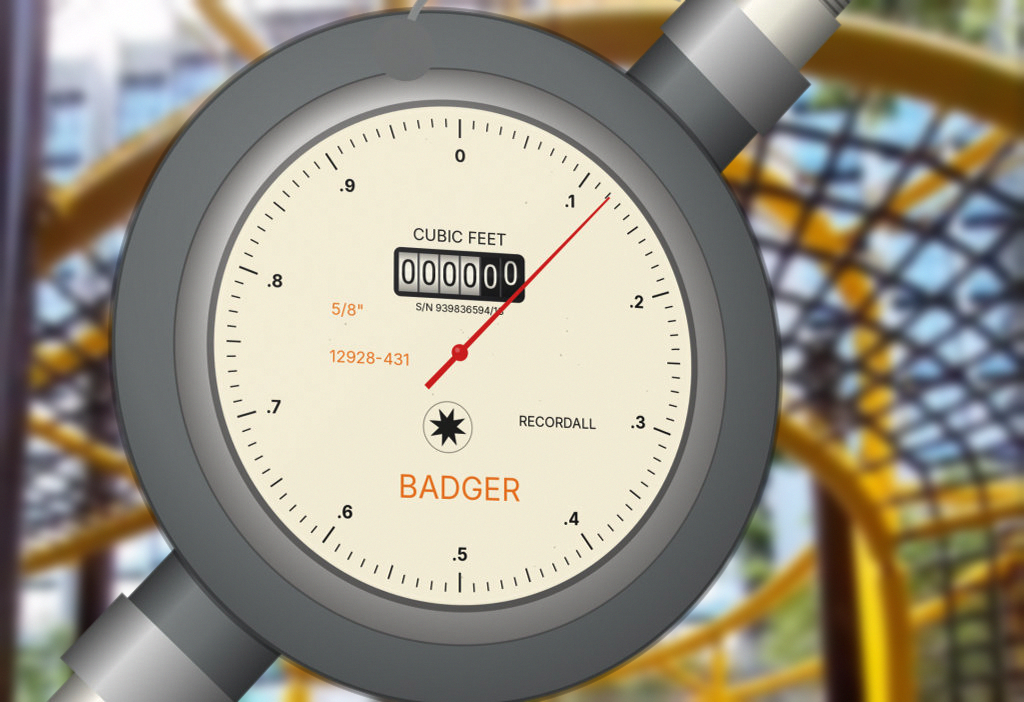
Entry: 0.12 ft³
